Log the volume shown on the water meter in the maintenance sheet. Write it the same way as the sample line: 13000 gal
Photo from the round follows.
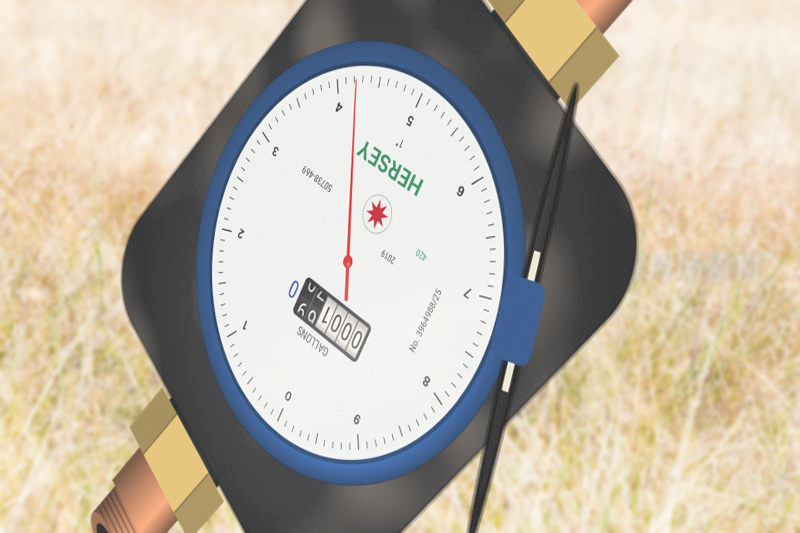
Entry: 1694.2 gal
